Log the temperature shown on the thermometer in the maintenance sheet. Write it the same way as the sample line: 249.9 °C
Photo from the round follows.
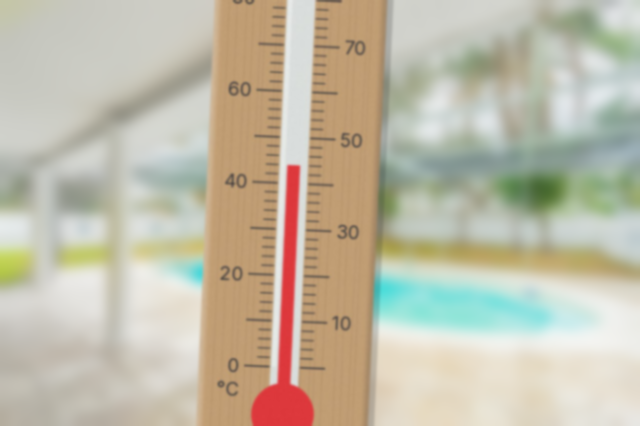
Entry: 44 °C
